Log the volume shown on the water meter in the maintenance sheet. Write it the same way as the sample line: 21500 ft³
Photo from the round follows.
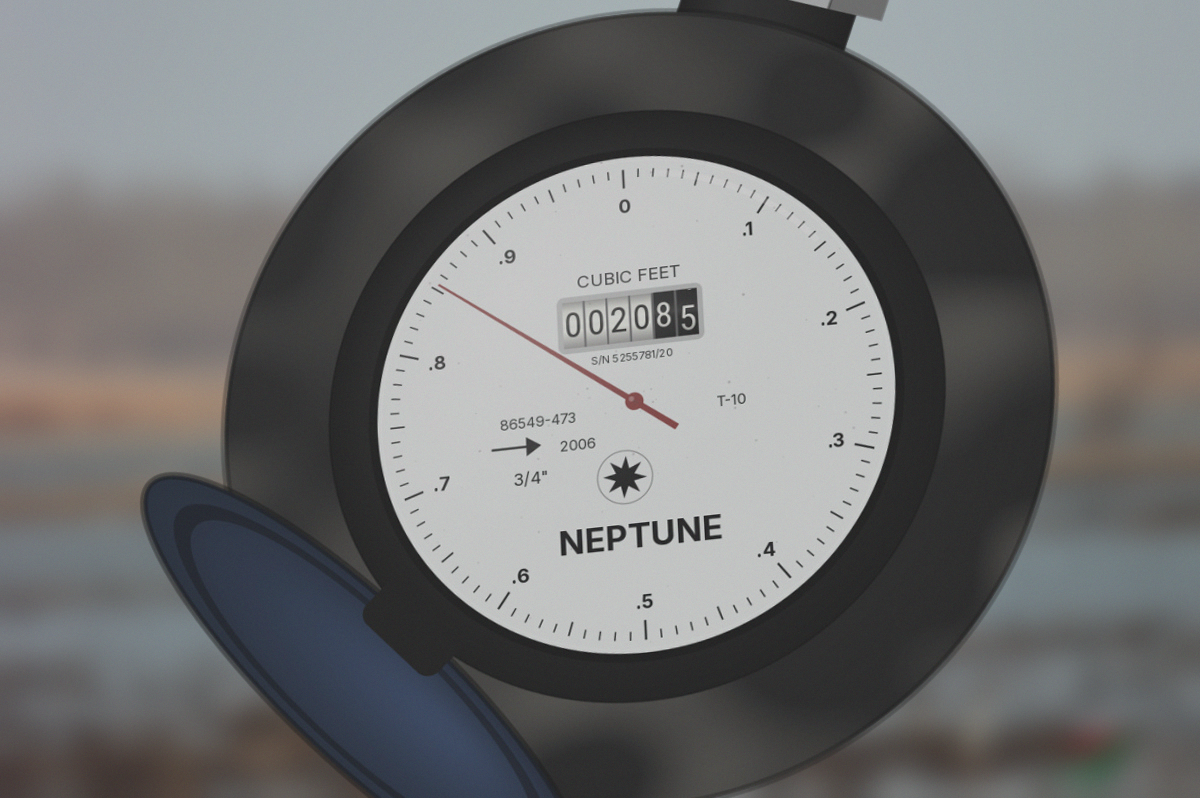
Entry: 2084.85 ft³
